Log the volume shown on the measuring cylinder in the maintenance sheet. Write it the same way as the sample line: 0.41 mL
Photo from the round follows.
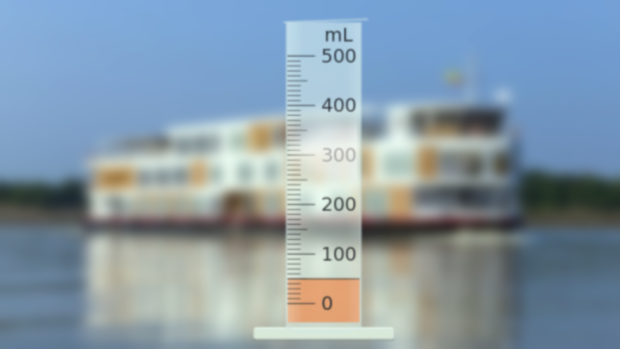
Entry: 50 mL
